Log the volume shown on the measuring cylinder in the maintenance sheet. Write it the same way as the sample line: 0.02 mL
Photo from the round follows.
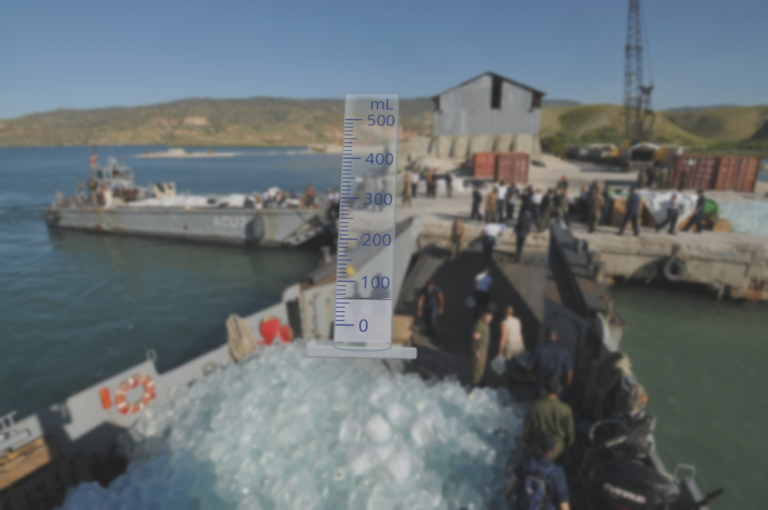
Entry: 60 mL
